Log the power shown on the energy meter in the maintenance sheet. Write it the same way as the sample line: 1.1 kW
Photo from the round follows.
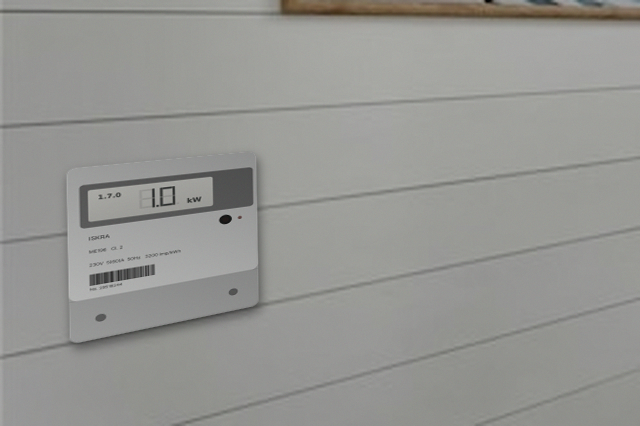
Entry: 1.0 kW
